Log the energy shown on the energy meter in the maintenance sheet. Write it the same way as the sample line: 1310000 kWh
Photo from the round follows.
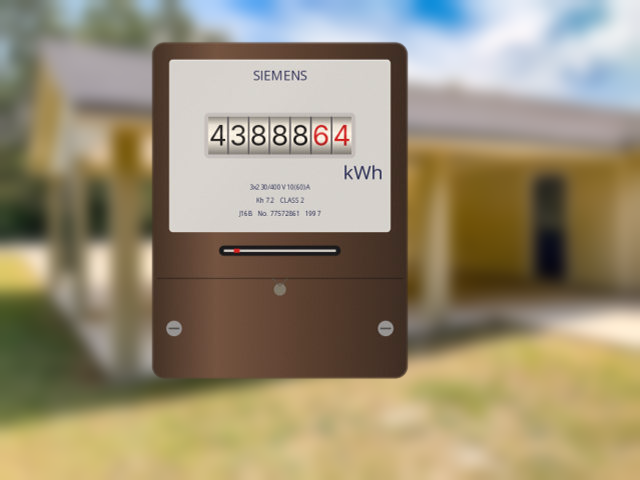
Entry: 43888.64 kWh
